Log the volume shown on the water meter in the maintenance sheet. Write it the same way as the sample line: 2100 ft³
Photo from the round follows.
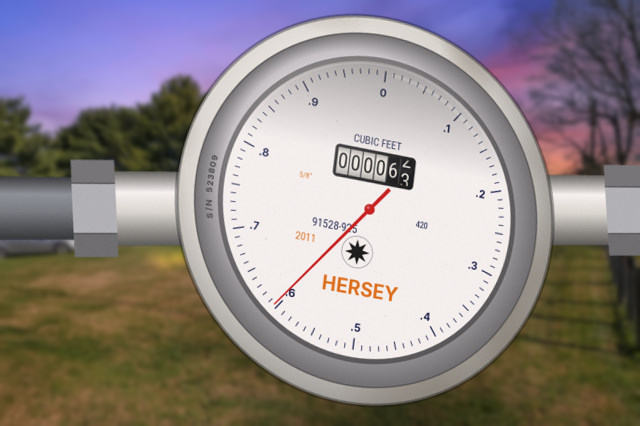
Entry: 62.60 ft³
